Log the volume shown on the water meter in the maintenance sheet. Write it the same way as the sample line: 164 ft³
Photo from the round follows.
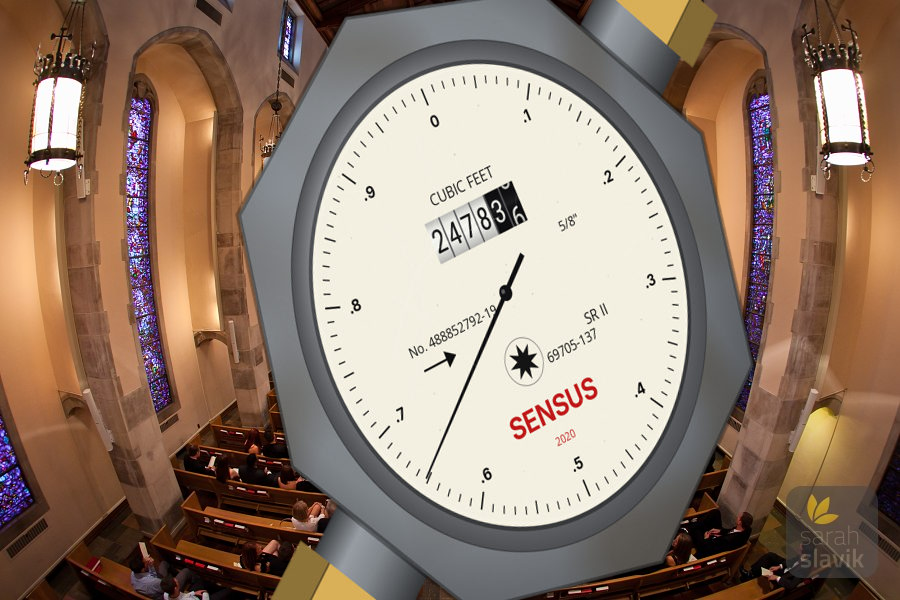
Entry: 247835.65 ft³
